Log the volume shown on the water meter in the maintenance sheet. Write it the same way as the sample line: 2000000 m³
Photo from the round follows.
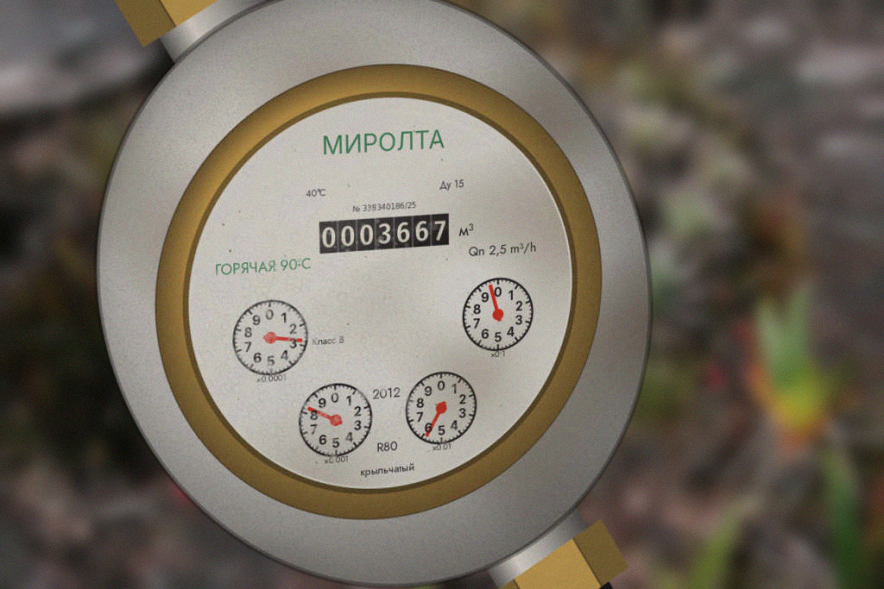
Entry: 3666.9582 m³
